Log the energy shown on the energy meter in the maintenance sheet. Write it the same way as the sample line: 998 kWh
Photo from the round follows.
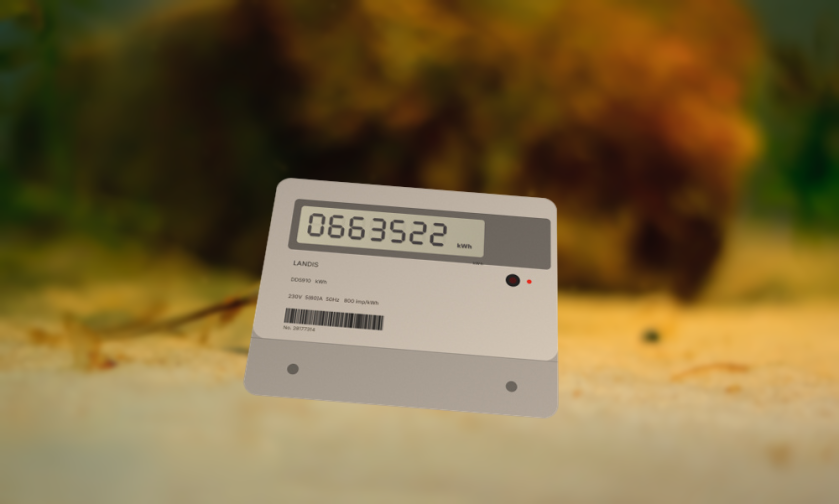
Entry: 663522 kWh
